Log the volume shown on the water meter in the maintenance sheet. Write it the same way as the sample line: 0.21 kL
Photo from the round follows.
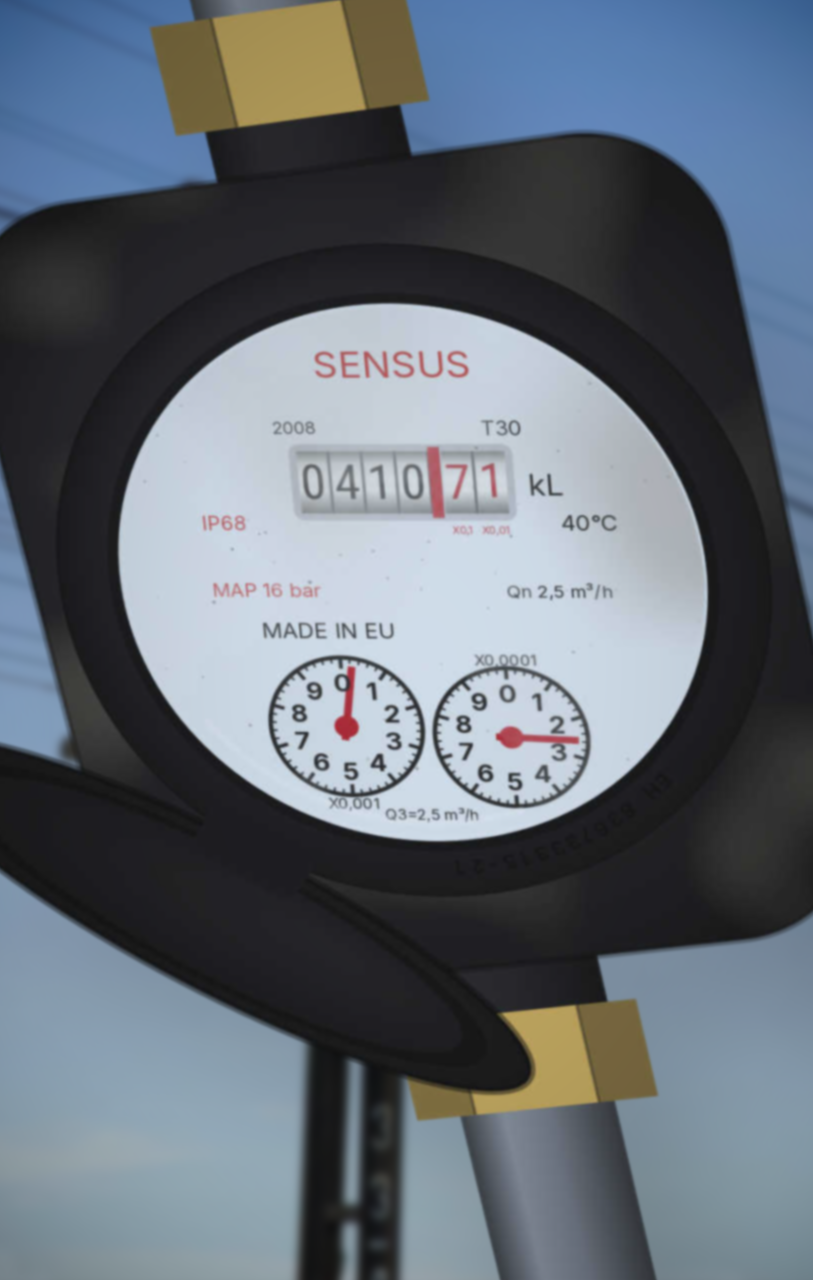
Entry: 410.7102 kL
